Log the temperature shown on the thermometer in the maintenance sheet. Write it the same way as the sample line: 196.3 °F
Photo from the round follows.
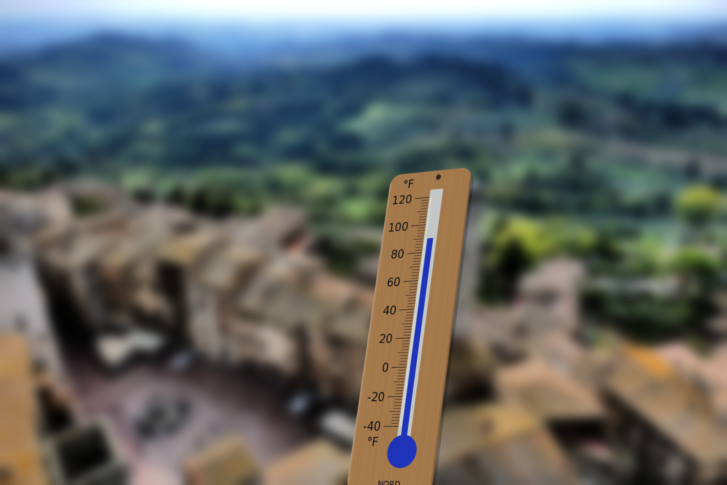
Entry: 90 °F
